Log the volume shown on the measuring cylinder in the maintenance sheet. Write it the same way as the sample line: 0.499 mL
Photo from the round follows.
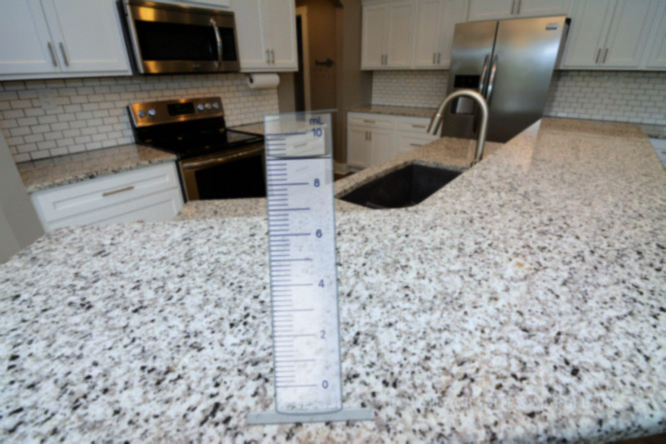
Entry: 9 mL
